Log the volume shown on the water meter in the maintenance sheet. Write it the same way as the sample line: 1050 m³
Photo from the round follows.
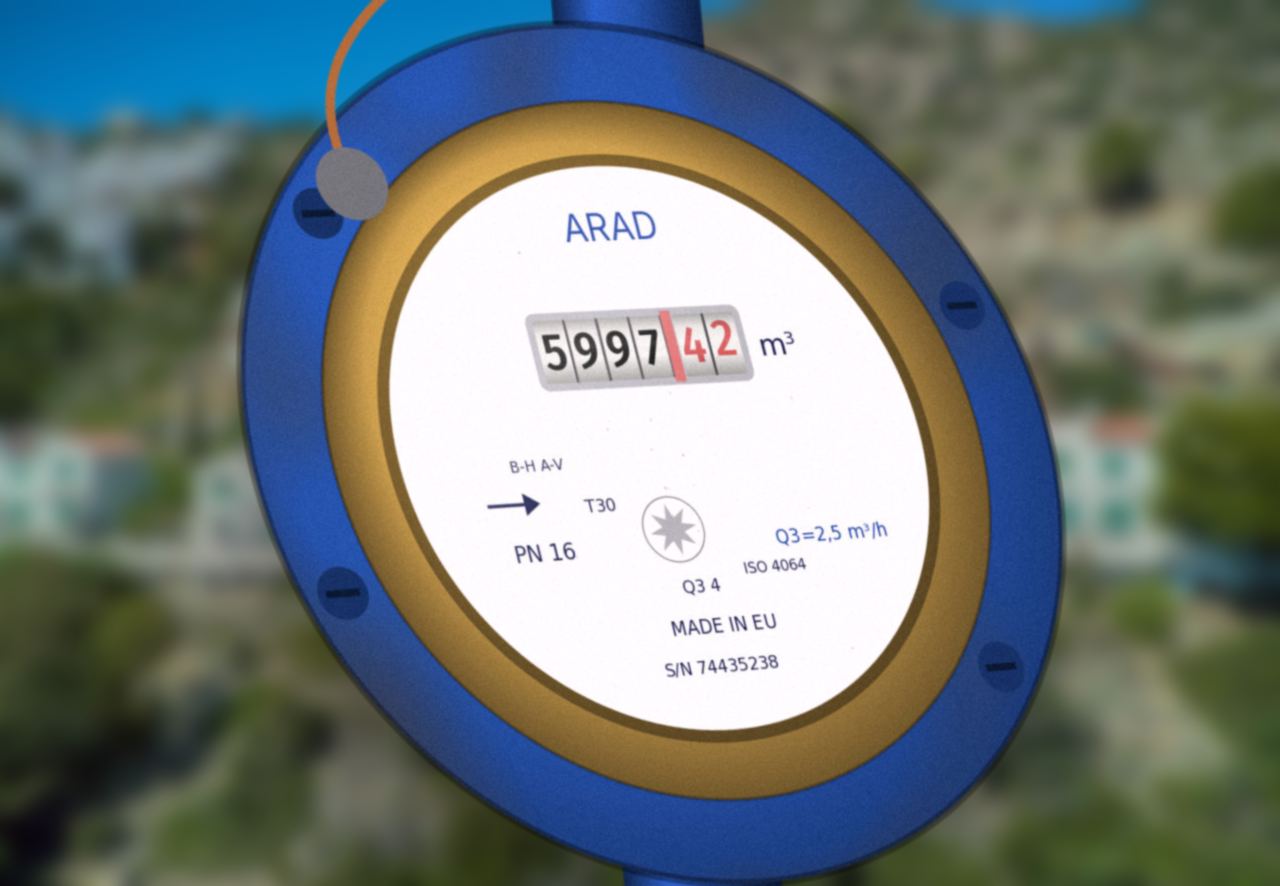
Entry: 5997.42 m³
